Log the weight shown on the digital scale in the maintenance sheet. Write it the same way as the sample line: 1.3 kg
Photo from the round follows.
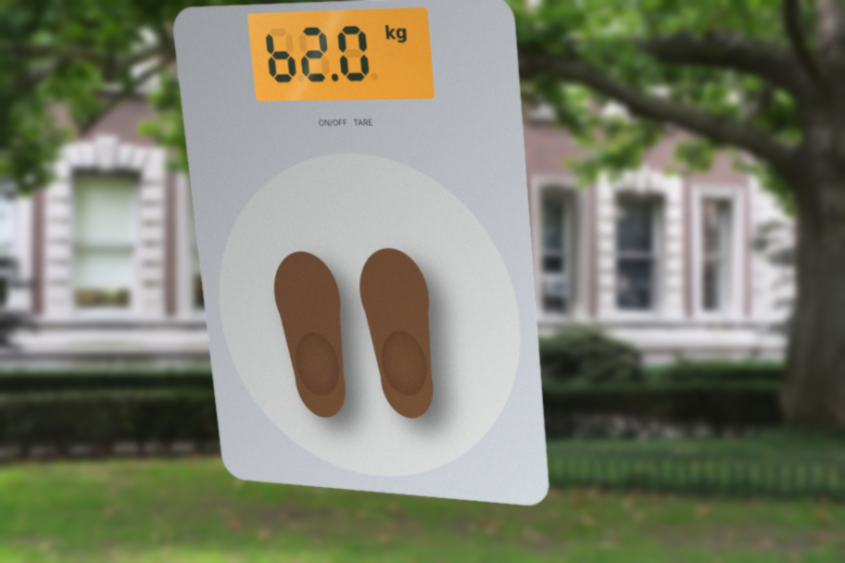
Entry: 62.0 kg
